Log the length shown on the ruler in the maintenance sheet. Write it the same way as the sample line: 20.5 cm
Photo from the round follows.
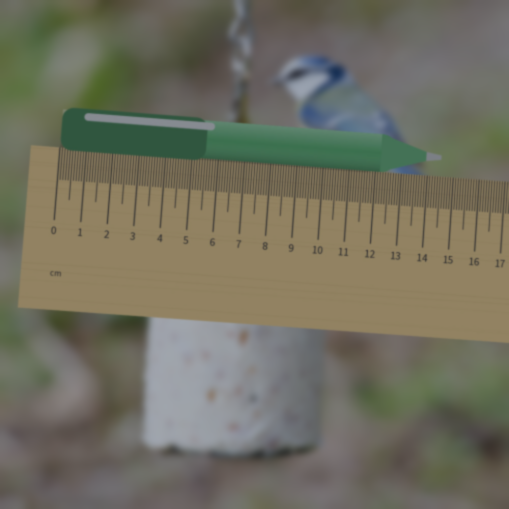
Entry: 14.5 cm
